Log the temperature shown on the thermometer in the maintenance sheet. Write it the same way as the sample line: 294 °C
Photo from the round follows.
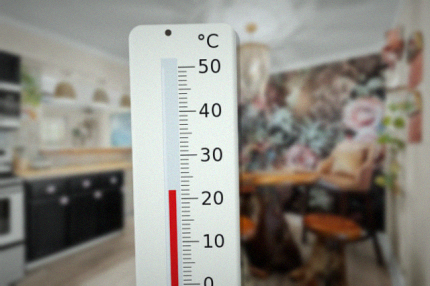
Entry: 22 °C
